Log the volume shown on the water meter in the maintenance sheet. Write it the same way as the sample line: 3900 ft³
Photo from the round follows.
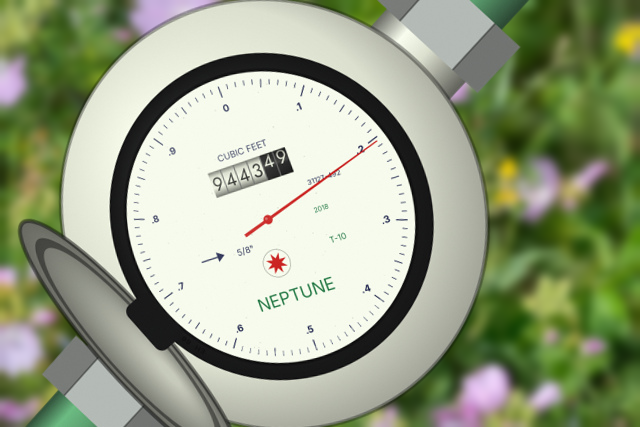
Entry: 944349.20 ft³
